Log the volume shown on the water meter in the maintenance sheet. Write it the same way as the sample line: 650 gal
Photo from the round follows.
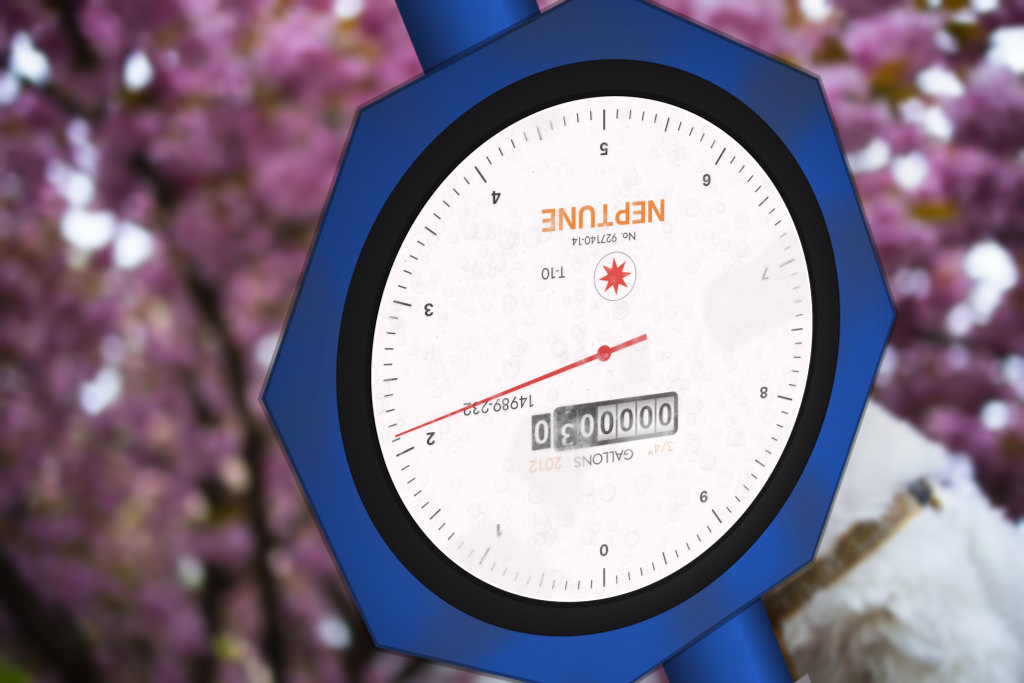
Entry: 32.1 gal
